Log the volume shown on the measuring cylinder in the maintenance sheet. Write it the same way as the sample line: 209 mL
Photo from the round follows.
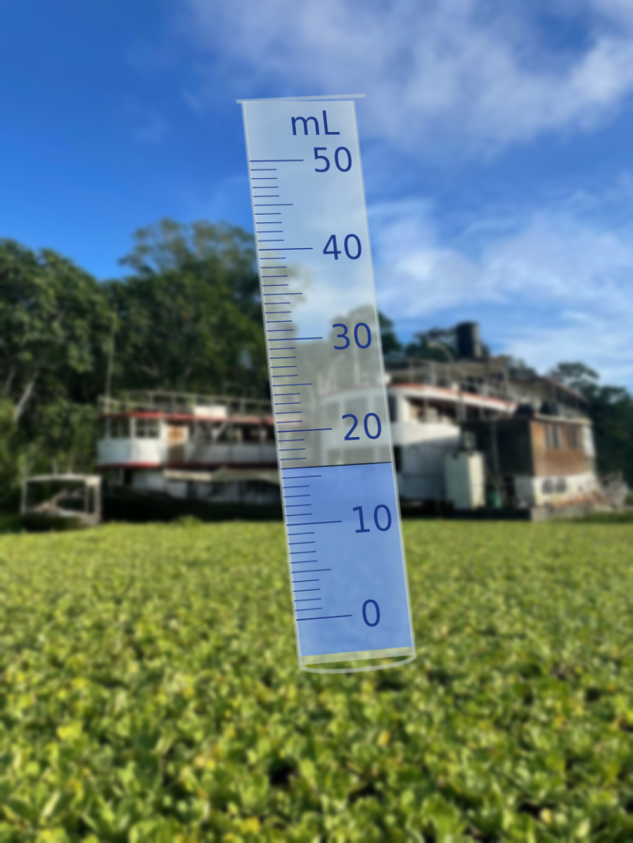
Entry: 16 mL
